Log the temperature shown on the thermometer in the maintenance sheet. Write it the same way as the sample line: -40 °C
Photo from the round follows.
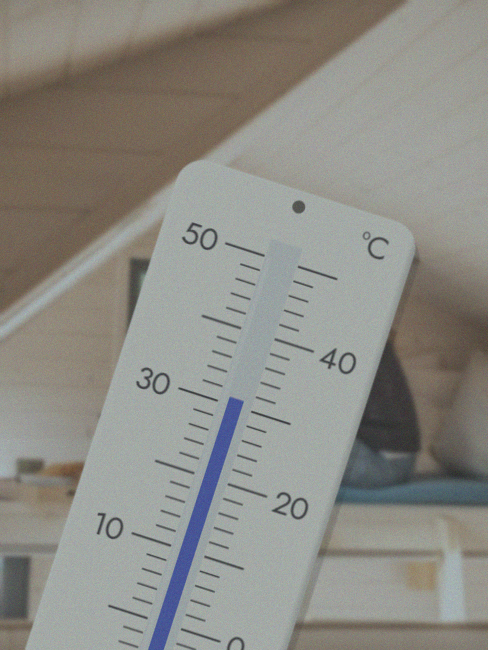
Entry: 31 °C
